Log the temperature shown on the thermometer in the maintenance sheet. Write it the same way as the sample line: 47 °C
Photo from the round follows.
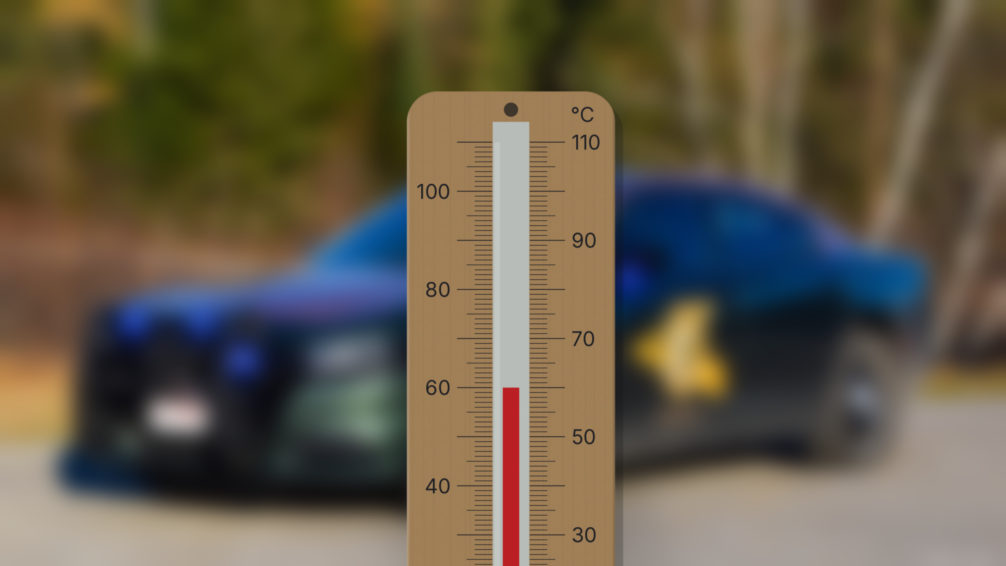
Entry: 60 °C
